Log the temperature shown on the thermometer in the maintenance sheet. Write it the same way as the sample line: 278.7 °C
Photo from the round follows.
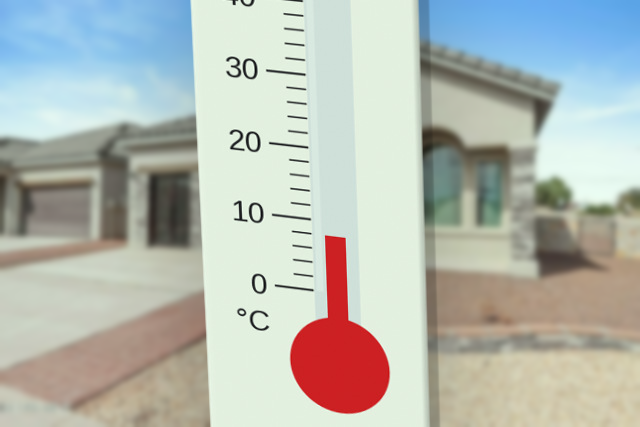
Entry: 8 °C
